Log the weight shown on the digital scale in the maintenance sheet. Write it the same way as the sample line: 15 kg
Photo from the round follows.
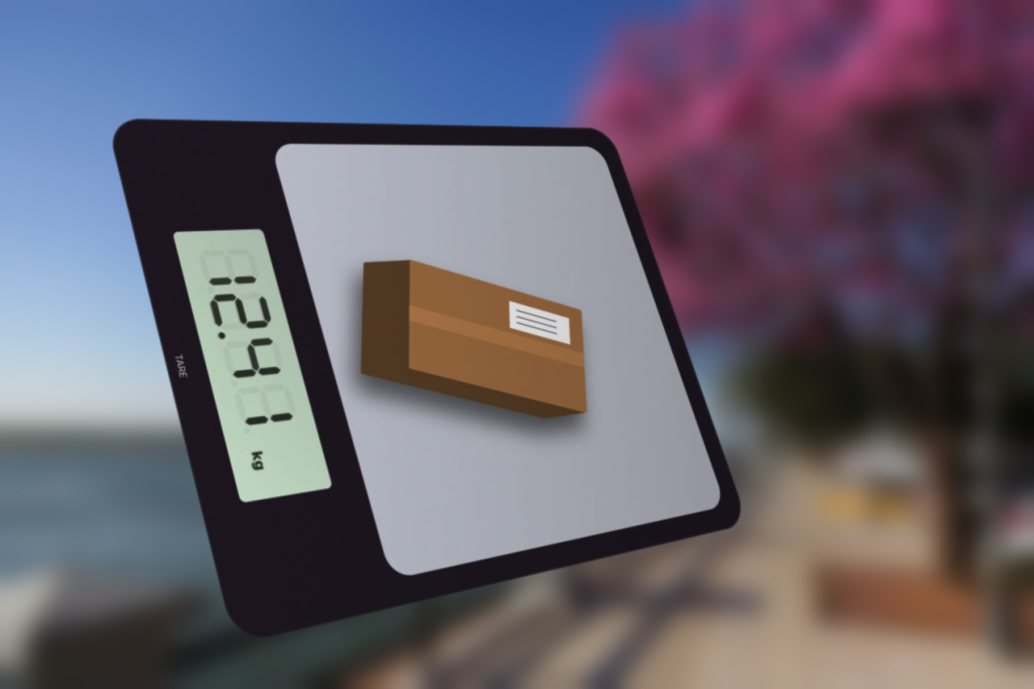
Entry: 12.41 kg
